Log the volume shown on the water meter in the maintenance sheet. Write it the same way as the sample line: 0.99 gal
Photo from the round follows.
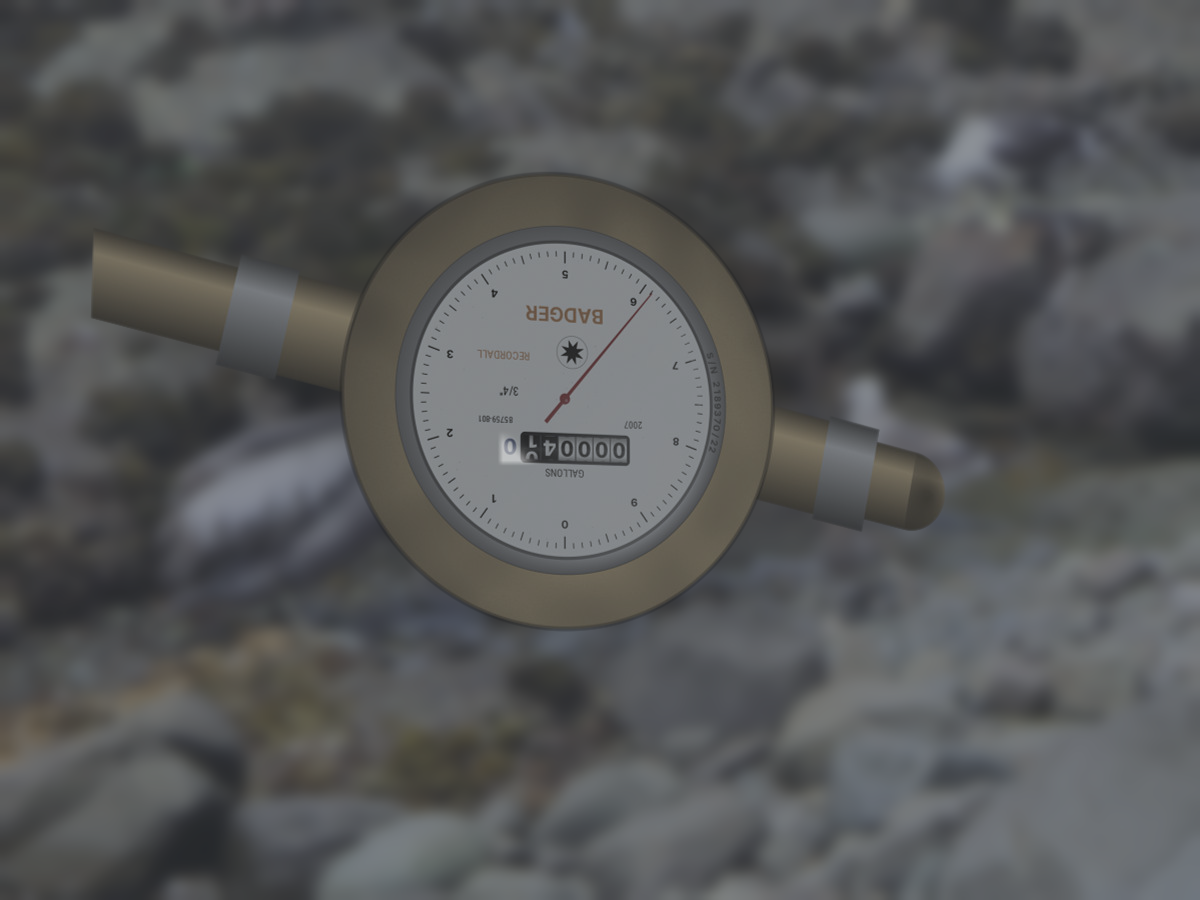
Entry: 406.1 gal
